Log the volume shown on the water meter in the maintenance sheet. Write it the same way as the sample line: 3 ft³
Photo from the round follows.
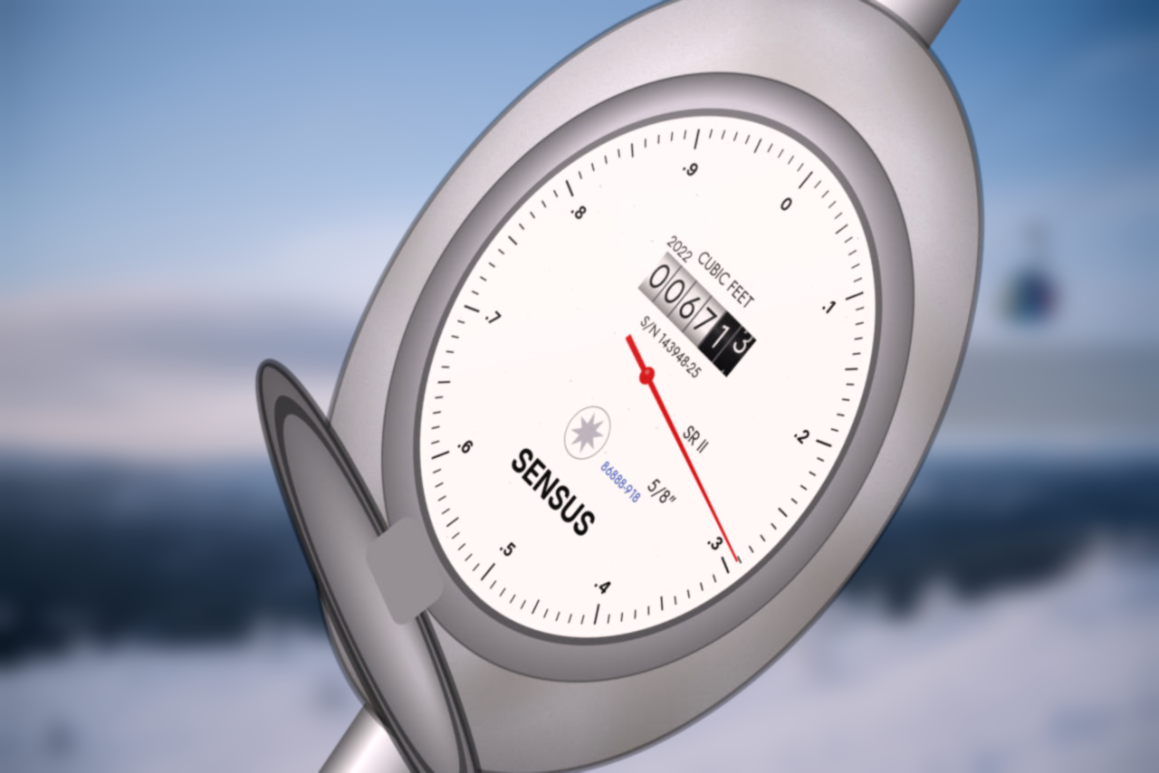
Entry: 6713.29 ft³
